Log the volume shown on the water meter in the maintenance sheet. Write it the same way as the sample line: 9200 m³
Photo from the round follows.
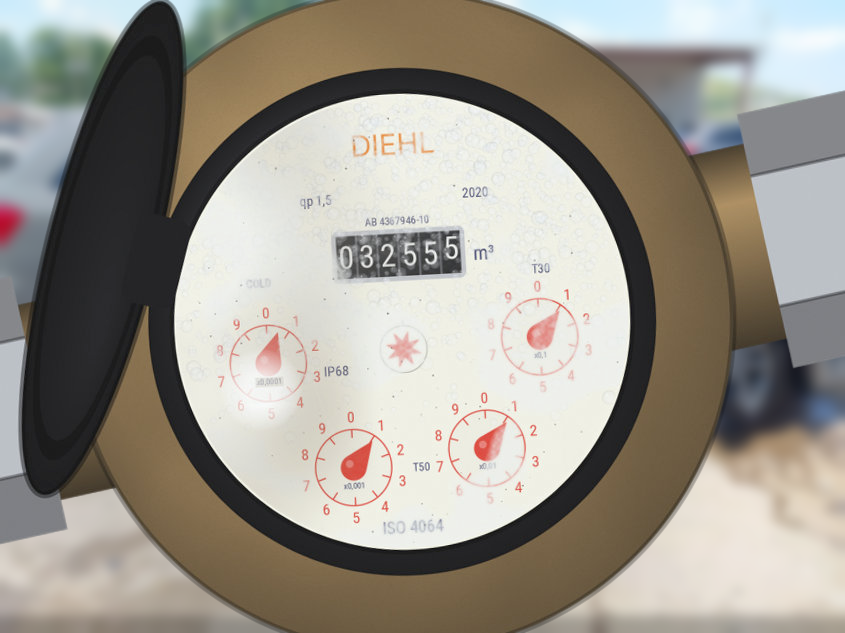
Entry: 32555.1110 m³
